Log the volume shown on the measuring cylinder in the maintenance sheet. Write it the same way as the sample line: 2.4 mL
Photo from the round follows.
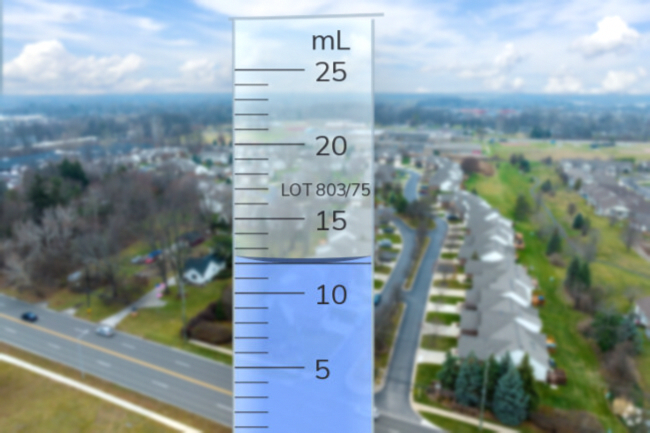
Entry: 12 mL
